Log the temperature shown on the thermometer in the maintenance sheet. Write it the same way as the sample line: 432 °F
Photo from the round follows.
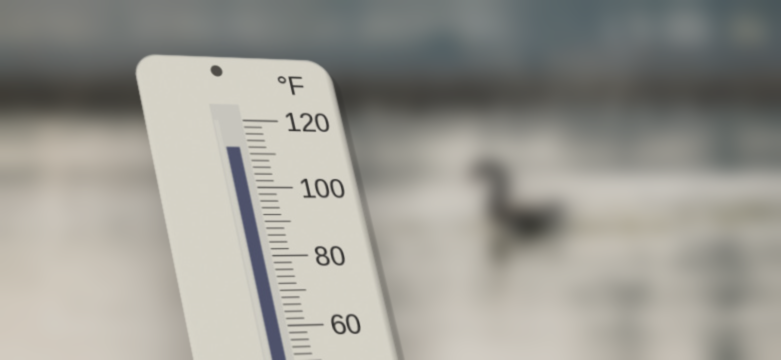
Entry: 112 °F
